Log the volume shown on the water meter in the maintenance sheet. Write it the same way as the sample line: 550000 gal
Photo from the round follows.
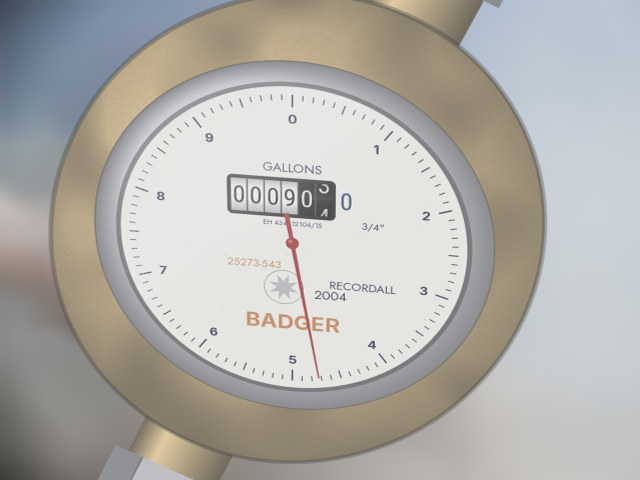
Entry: 9034.7 gal
